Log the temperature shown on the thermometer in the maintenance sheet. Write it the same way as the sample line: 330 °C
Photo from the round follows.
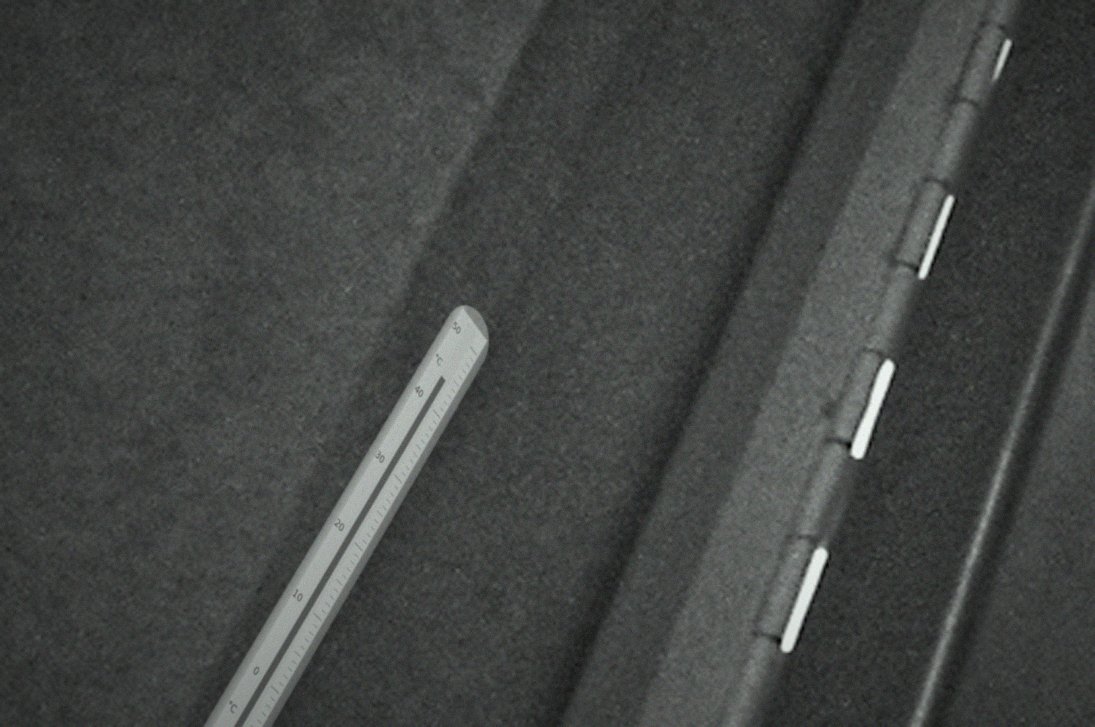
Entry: 44 °C
